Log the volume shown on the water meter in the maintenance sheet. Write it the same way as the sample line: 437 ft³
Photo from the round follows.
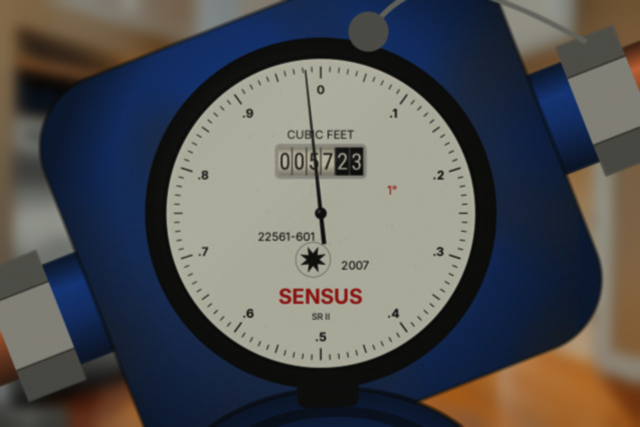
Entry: 5722.98 ft³
